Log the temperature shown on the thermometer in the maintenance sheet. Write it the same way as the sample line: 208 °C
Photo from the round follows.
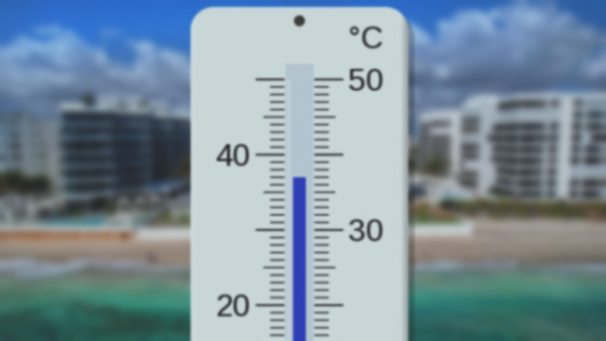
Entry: 37 °C
